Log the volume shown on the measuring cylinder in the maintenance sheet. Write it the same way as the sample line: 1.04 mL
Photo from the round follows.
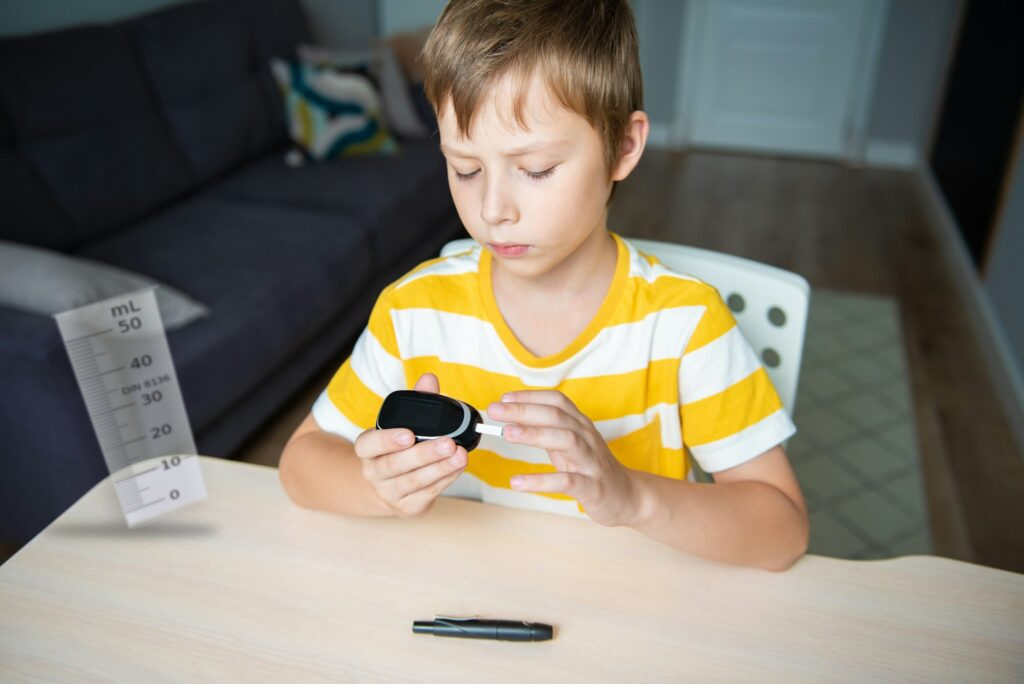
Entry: 10 mL
